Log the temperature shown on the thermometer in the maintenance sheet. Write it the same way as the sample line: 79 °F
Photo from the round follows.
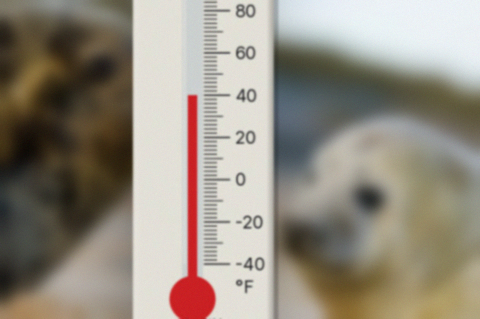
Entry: 40 °F
